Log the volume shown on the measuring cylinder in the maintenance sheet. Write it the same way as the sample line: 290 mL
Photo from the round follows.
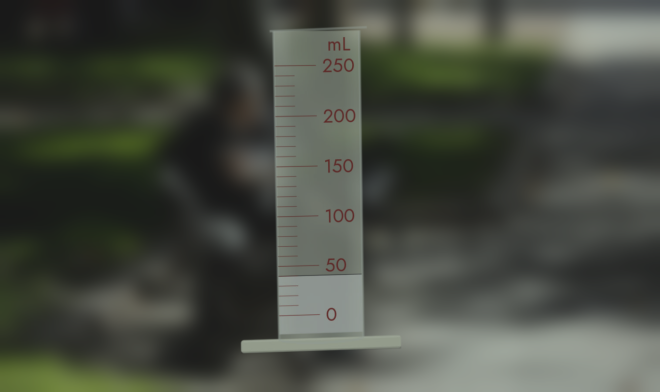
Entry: 40 mL
